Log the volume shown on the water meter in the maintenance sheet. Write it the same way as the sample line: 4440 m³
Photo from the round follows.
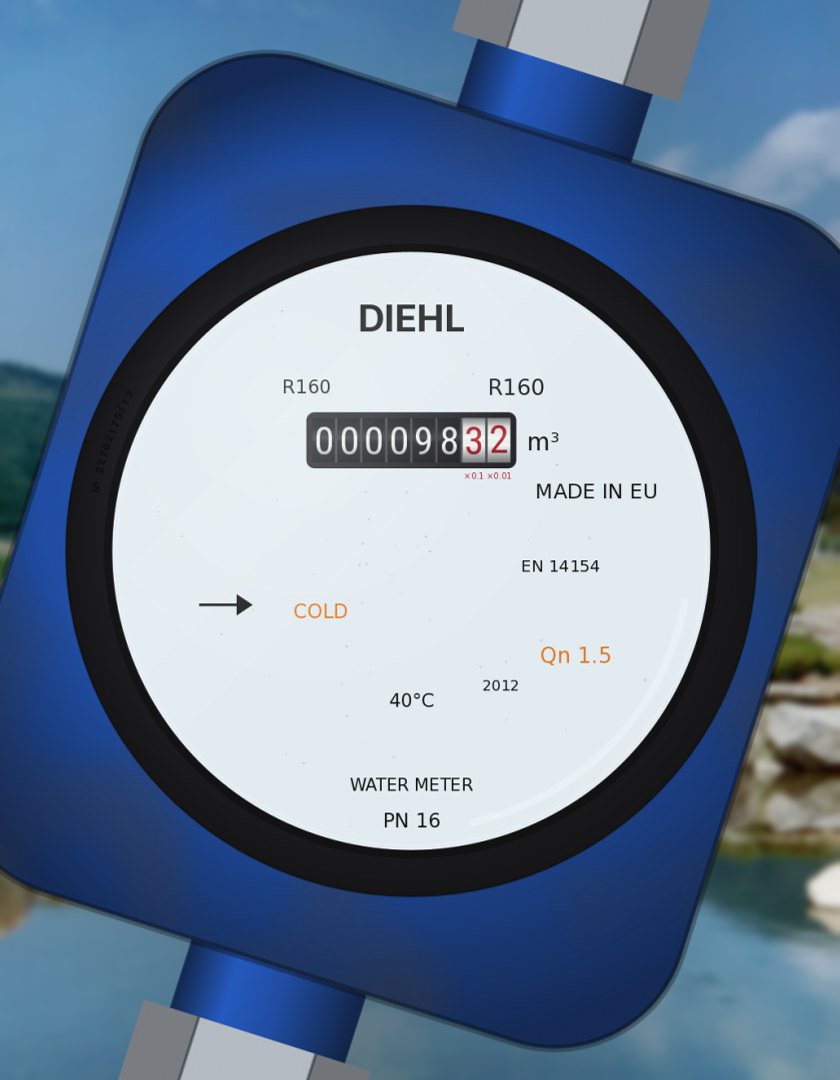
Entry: 98.32 m³
